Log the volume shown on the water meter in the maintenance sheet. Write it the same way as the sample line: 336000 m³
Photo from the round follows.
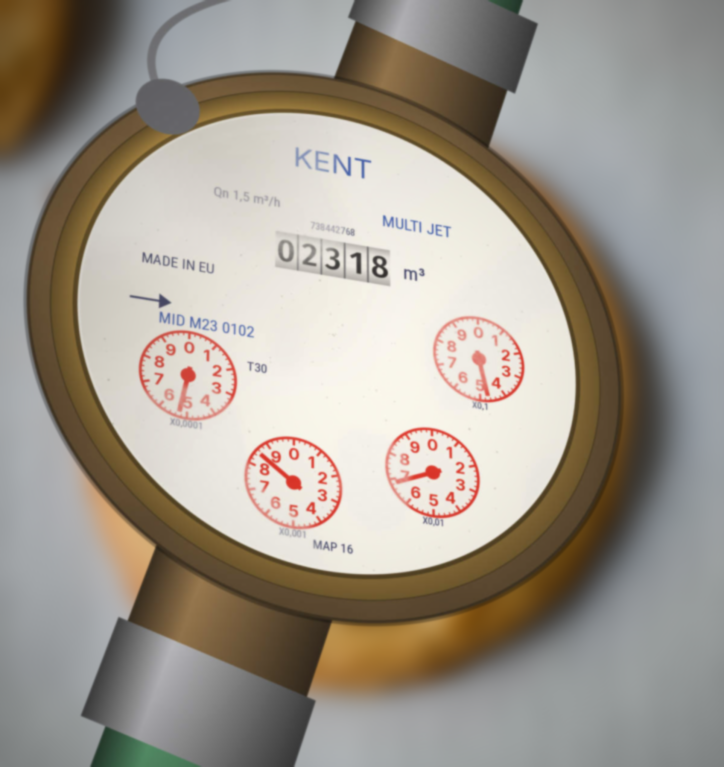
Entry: 2318.4685 m³
